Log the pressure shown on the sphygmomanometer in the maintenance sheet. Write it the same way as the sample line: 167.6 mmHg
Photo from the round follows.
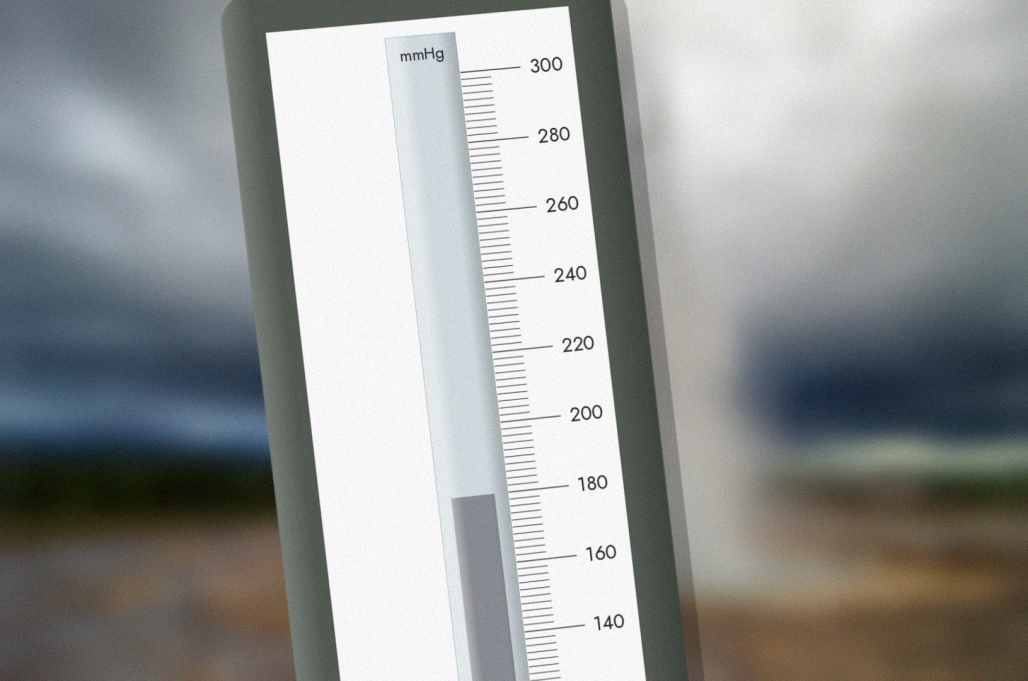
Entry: 180 mmHg
